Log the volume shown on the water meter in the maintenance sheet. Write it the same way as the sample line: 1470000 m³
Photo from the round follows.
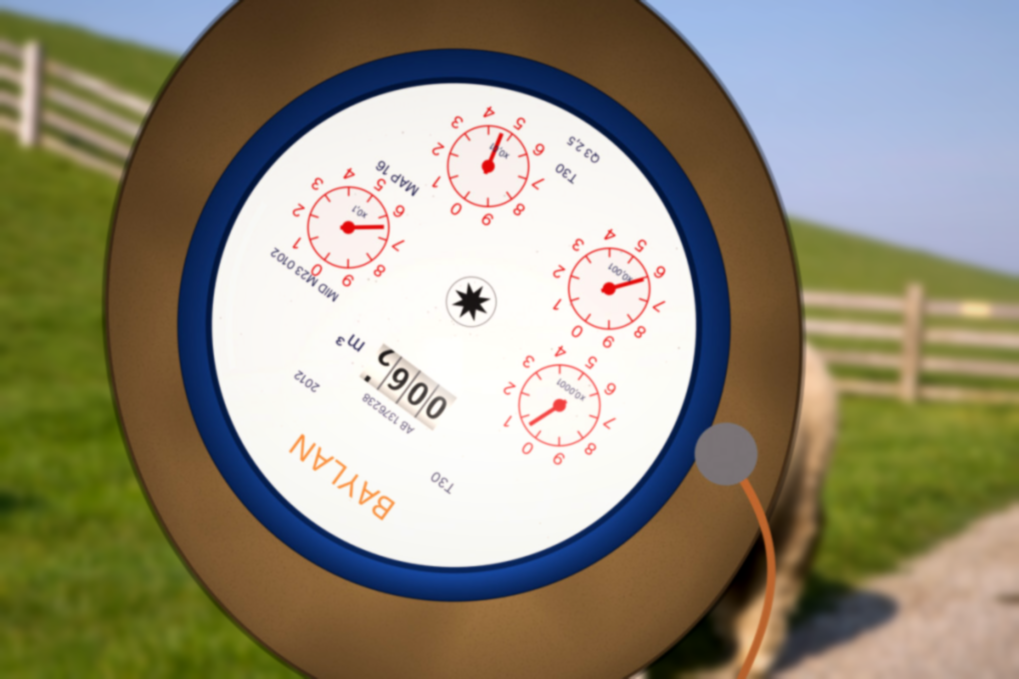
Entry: 61.6460 m³
